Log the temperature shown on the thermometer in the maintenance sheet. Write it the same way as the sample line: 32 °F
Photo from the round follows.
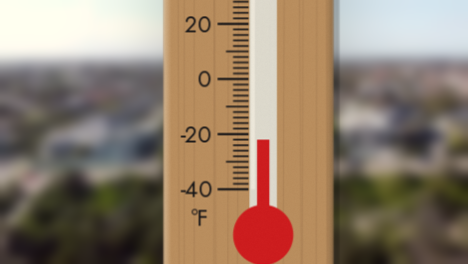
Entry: -22 °F
